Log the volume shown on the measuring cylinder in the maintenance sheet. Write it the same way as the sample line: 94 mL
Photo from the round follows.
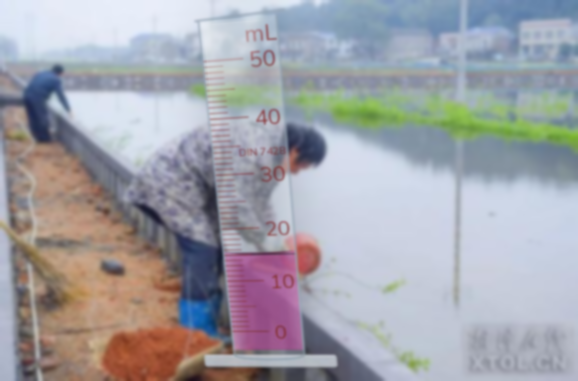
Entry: 15 mL
